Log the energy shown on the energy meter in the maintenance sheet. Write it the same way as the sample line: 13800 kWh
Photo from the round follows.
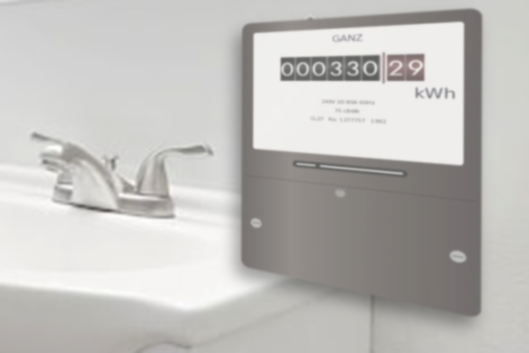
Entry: 330.29 kWh
